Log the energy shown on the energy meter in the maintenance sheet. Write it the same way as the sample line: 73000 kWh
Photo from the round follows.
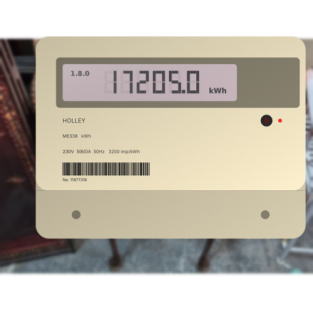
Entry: 17205.0 kWh
